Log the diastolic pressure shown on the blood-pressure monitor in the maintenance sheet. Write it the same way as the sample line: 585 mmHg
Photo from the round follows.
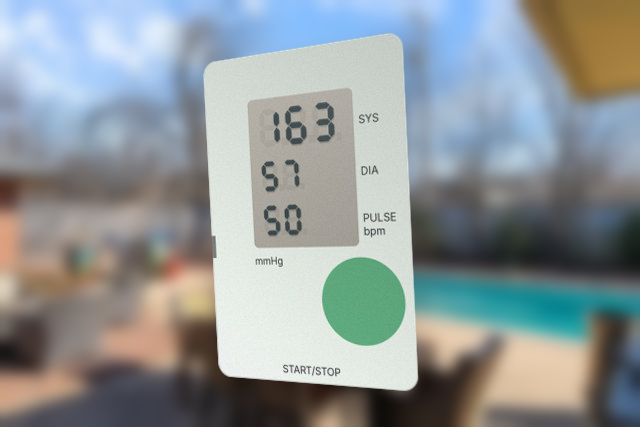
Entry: 57 mmHg
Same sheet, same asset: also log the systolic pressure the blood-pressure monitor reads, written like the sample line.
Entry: 163 mmHg
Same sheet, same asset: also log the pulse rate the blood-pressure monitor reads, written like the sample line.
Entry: 50 bpm
